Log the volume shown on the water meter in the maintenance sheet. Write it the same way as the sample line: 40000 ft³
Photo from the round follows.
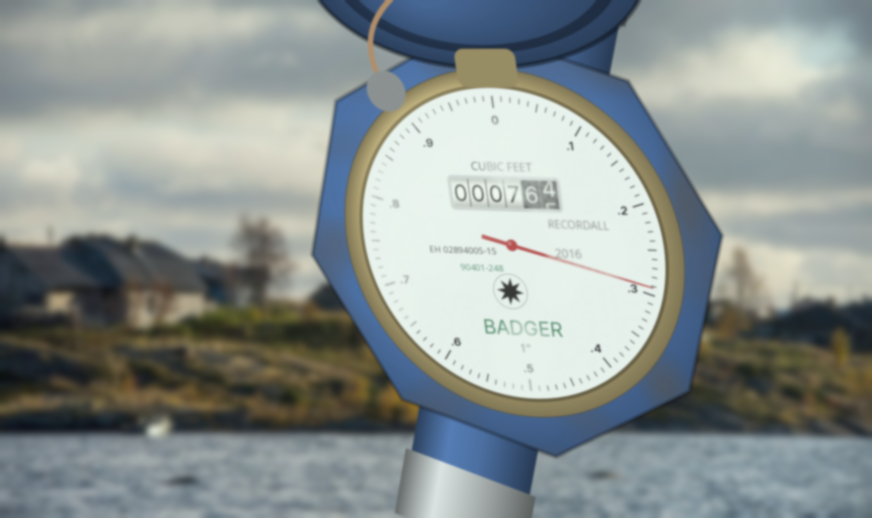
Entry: 764.29 ft³
